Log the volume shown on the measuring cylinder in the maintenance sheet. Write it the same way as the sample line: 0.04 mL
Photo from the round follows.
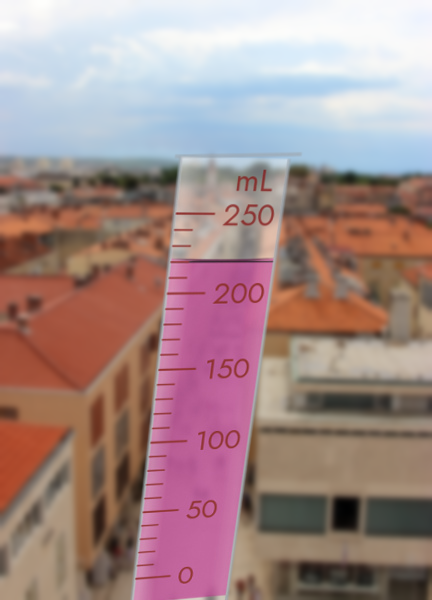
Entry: 220 mL
